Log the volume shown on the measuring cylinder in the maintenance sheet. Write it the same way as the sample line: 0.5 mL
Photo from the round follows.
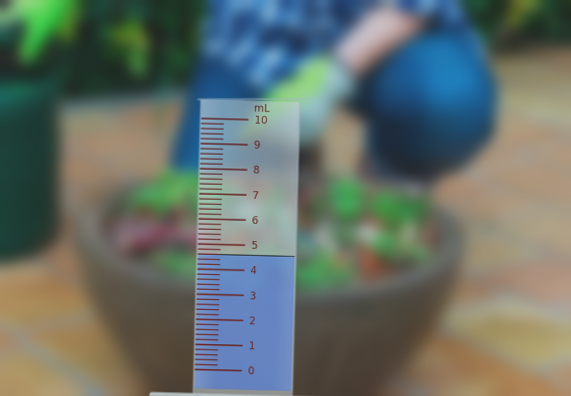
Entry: 4.6 mL
